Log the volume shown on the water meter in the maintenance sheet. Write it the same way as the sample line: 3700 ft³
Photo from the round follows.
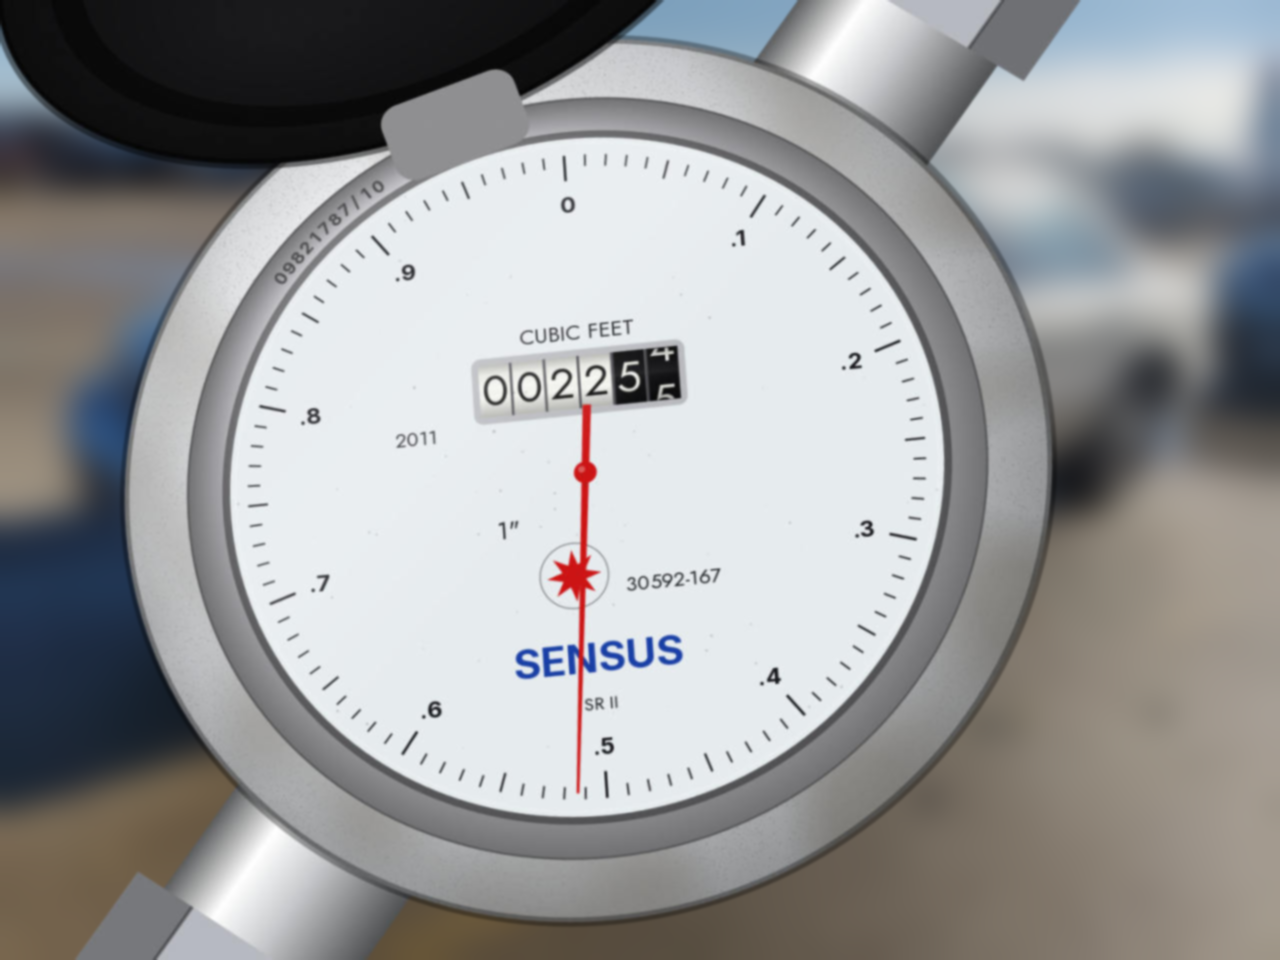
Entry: 2254.51 ft³
